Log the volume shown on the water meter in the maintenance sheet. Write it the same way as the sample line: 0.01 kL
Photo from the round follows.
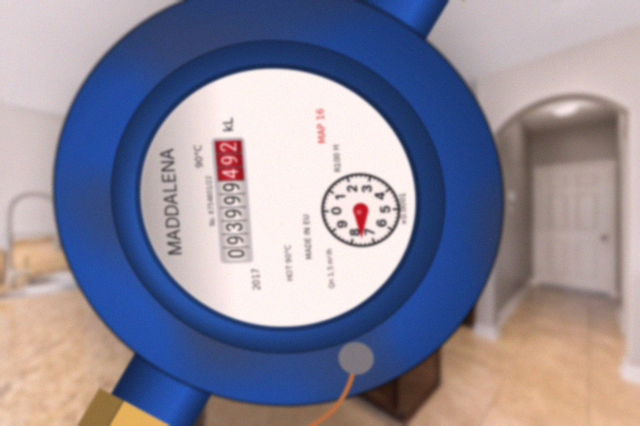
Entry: 93999.4927 kL
